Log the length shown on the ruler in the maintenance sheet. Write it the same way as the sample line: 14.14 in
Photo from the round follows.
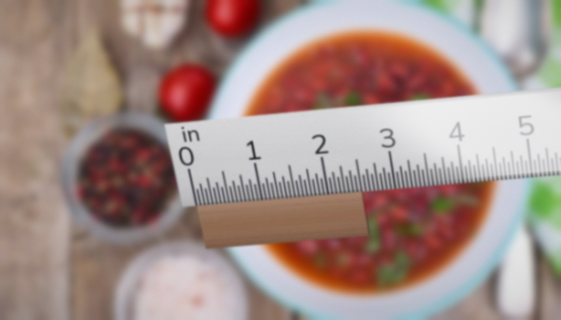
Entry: 2.5 in
